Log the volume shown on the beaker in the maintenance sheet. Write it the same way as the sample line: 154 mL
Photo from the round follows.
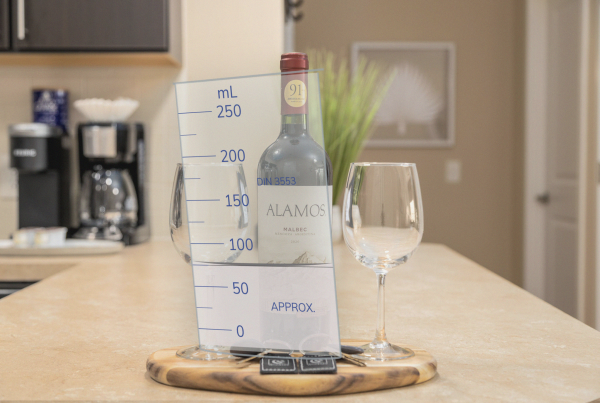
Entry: 75 mL
